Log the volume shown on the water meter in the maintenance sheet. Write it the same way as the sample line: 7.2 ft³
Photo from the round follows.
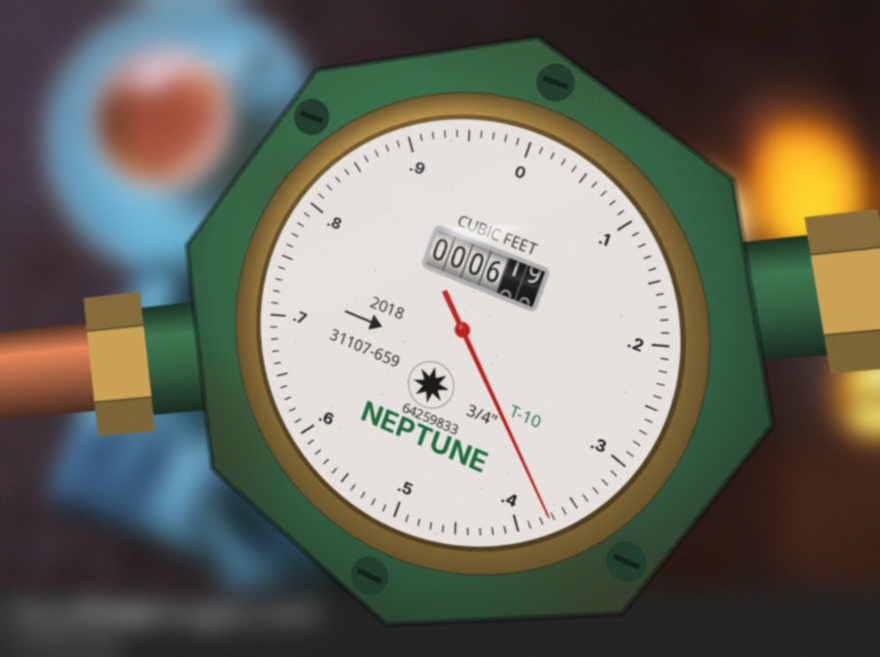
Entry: 619.37 ft³
